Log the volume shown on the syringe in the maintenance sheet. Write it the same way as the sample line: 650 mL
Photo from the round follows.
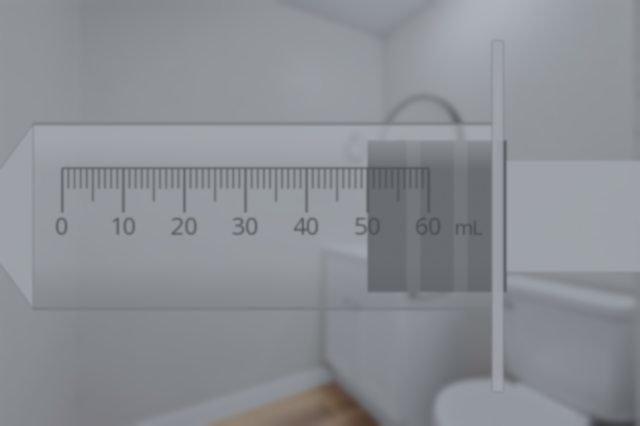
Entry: 50 mL
